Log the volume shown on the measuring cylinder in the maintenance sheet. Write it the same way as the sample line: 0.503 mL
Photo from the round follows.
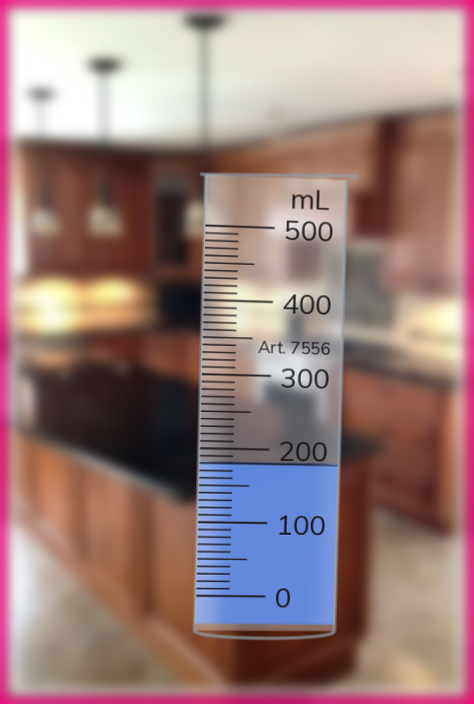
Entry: 180 mL
